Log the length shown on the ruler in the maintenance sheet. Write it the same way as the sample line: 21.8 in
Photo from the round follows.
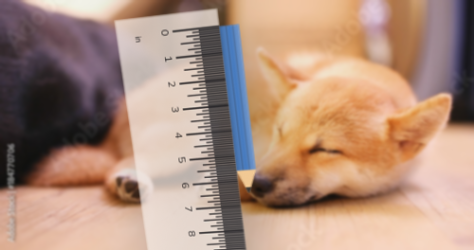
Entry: 6.5 in
